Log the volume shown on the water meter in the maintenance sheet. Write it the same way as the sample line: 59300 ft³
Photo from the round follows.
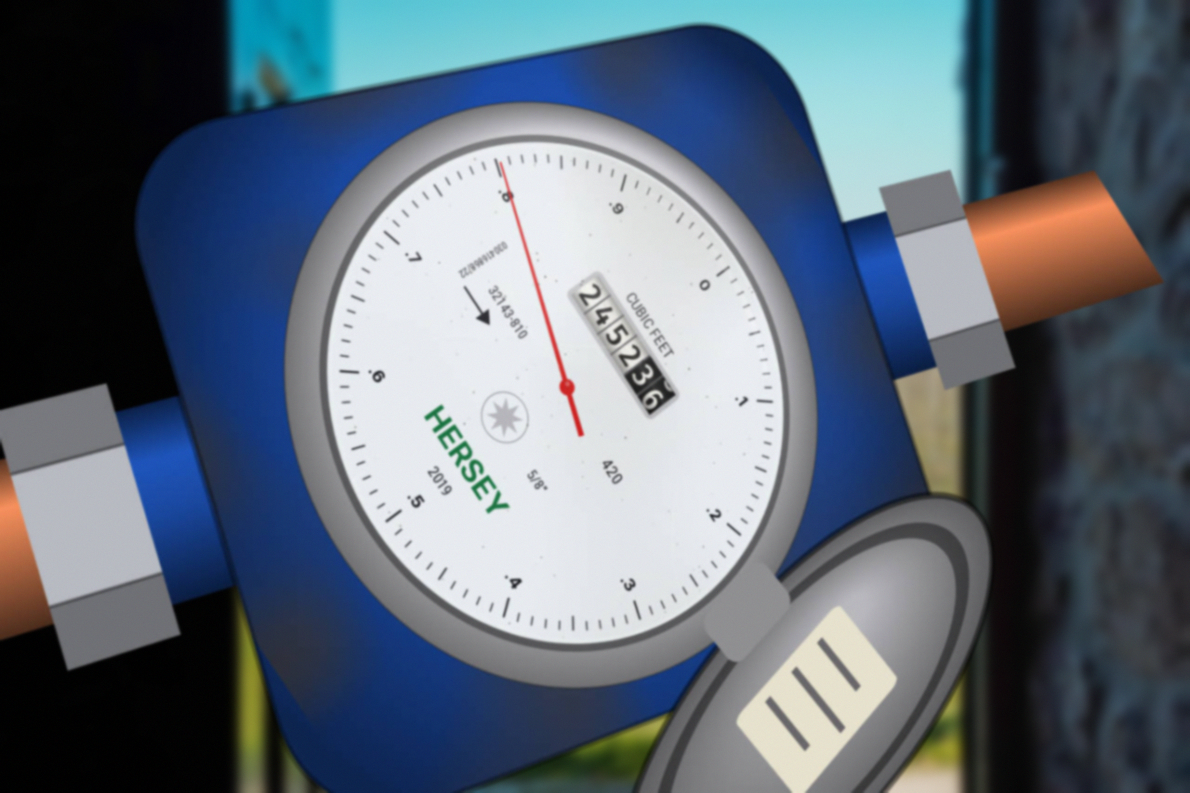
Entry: 245235.80 ft³
